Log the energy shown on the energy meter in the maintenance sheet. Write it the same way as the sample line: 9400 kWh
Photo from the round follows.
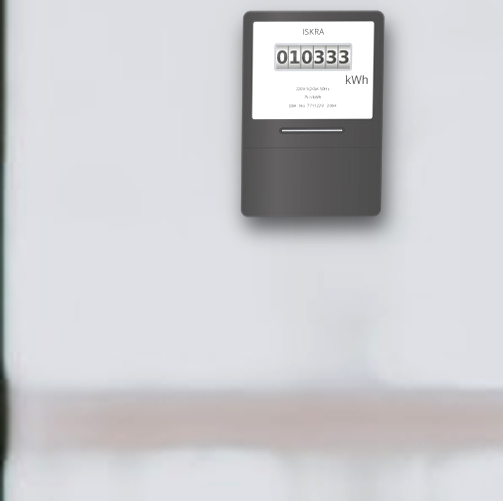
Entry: 10333 kWh
